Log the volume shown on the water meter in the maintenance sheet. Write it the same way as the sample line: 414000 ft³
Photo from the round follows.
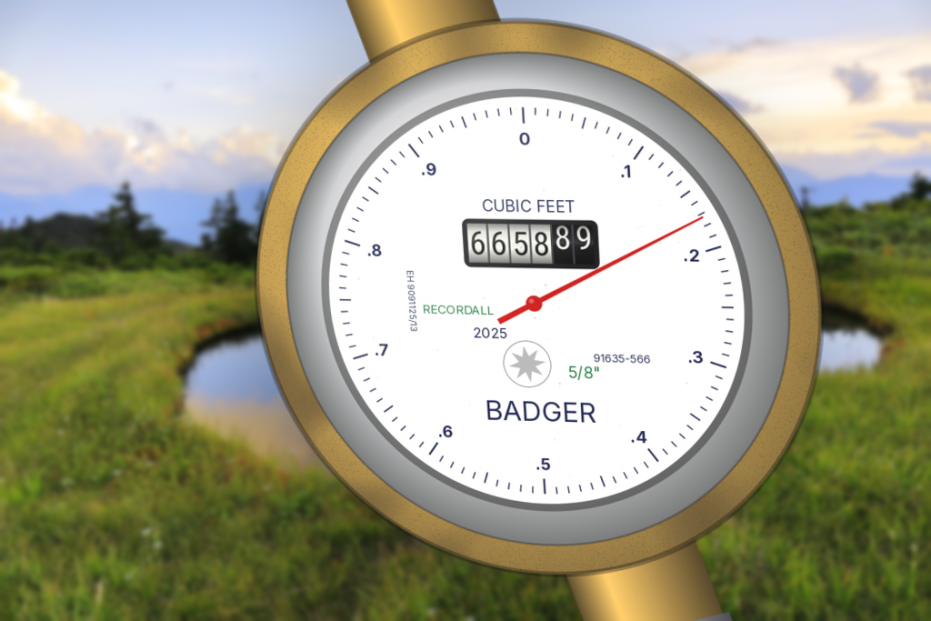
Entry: 665889.17 ft³
